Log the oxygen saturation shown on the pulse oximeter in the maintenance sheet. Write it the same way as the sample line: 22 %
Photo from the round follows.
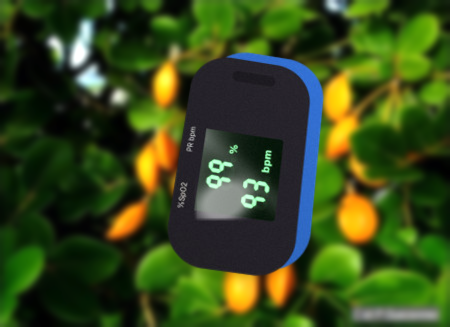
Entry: 99 %
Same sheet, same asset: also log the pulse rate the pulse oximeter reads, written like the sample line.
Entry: 93 bpm
